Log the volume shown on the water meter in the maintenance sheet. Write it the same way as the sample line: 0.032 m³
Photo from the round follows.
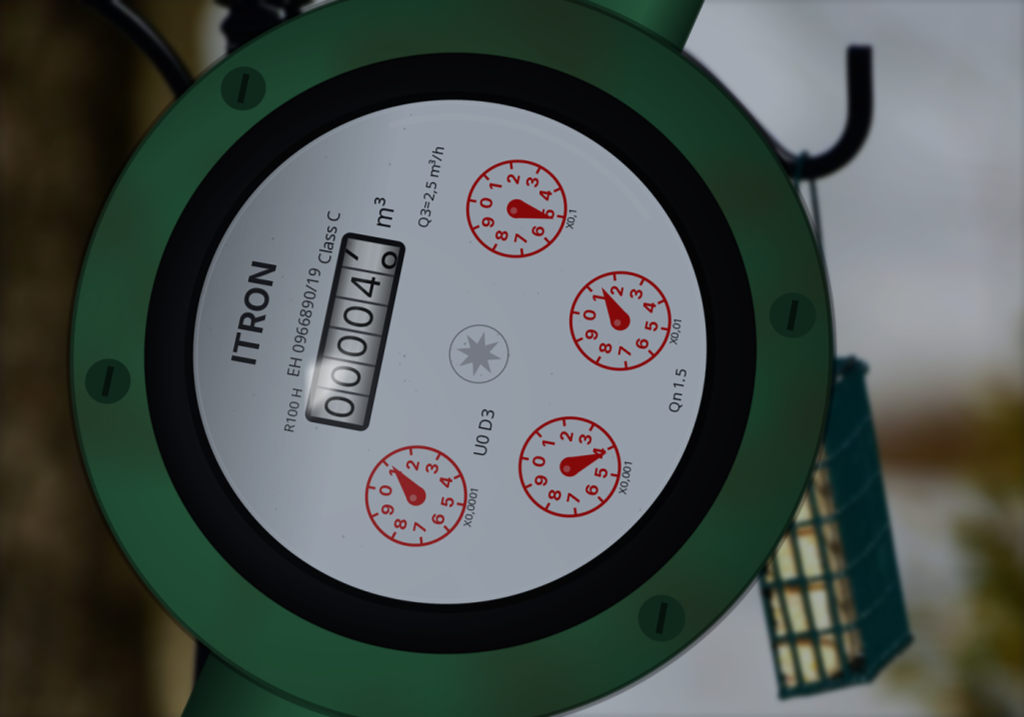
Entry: 47.5141 m³
